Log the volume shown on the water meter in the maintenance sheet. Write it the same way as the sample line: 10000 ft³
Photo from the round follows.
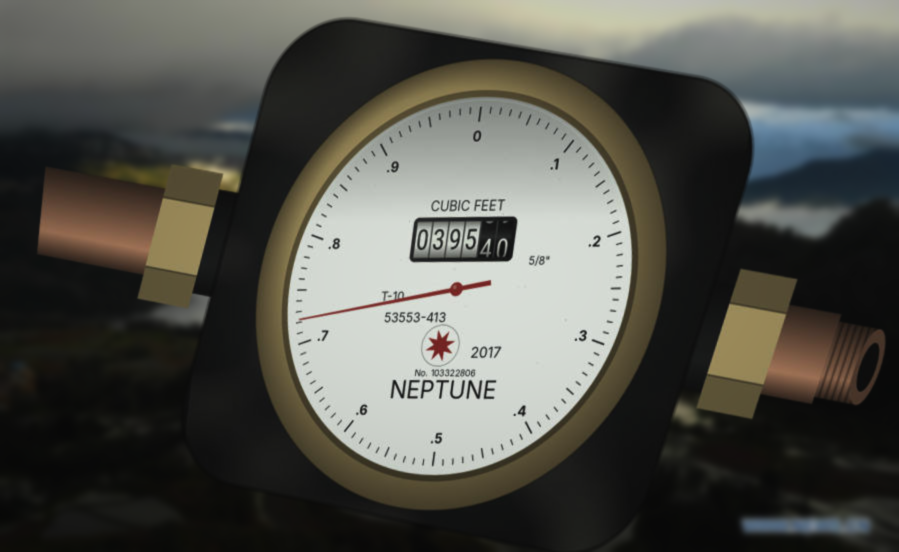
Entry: 39539.72 ft³
